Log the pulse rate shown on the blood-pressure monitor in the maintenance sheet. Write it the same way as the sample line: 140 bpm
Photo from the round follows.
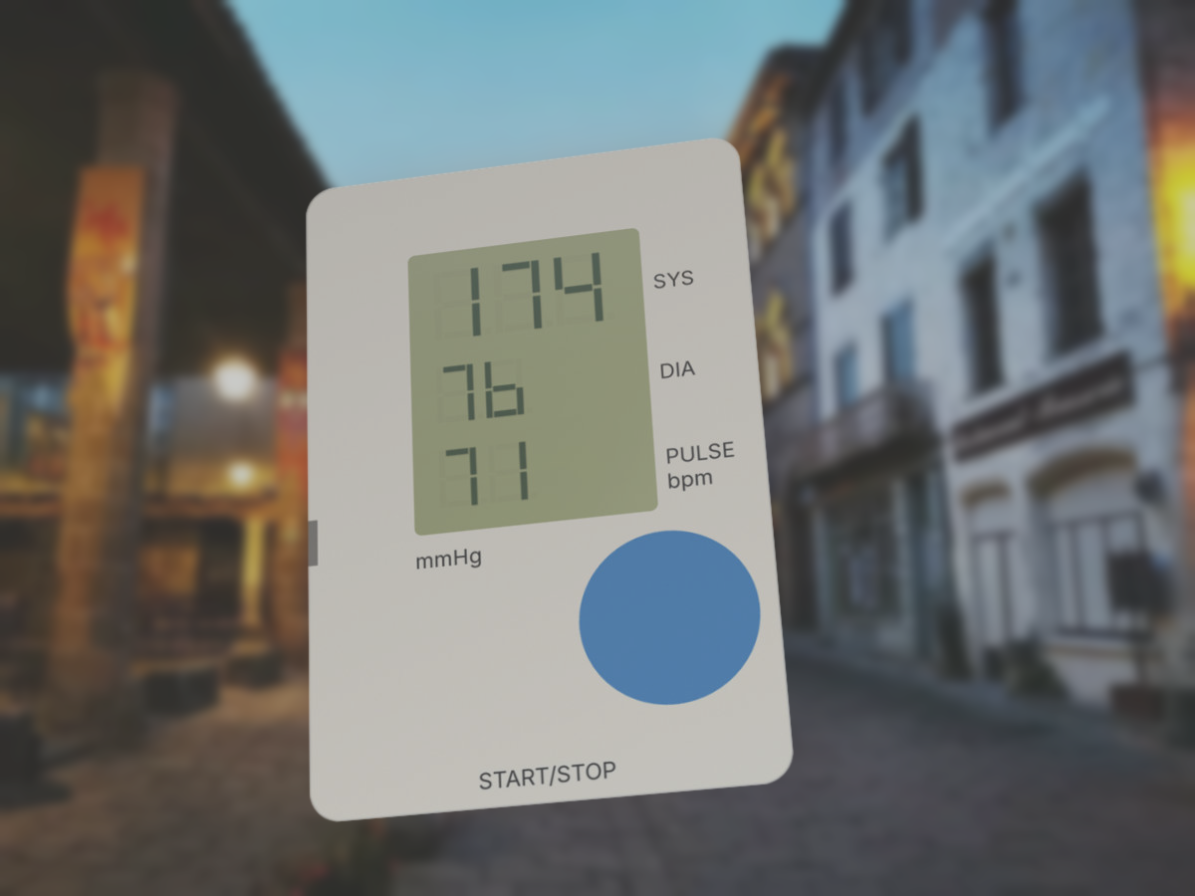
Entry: 71 bpm
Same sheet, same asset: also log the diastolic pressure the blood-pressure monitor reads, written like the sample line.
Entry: 76 mmHg
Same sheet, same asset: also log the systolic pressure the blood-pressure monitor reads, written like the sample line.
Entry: 174 mmHg
